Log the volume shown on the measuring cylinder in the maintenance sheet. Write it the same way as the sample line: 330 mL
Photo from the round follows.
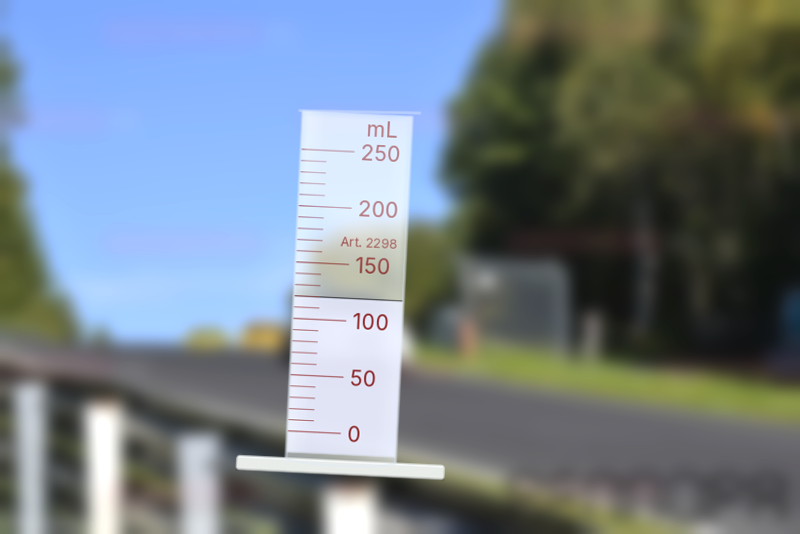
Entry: 120 mL
